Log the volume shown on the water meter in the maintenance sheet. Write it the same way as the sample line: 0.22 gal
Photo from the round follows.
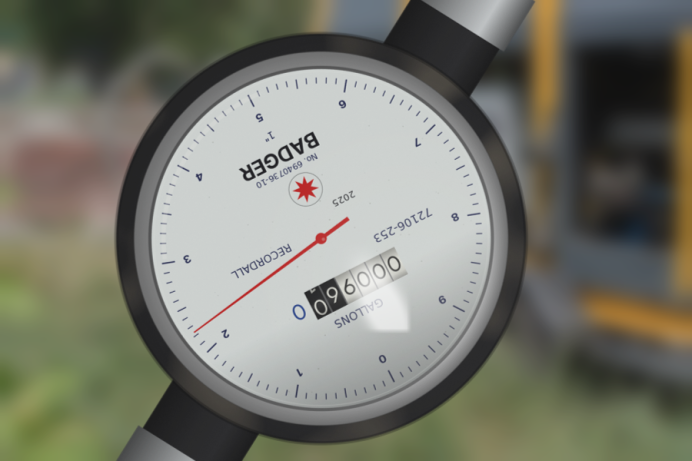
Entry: 9602.2 gal
